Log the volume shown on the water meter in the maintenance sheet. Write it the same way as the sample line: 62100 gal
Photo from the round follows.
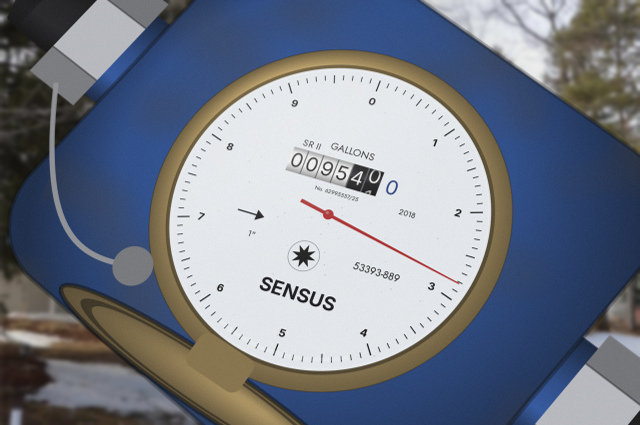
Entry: 95402.8 gal
